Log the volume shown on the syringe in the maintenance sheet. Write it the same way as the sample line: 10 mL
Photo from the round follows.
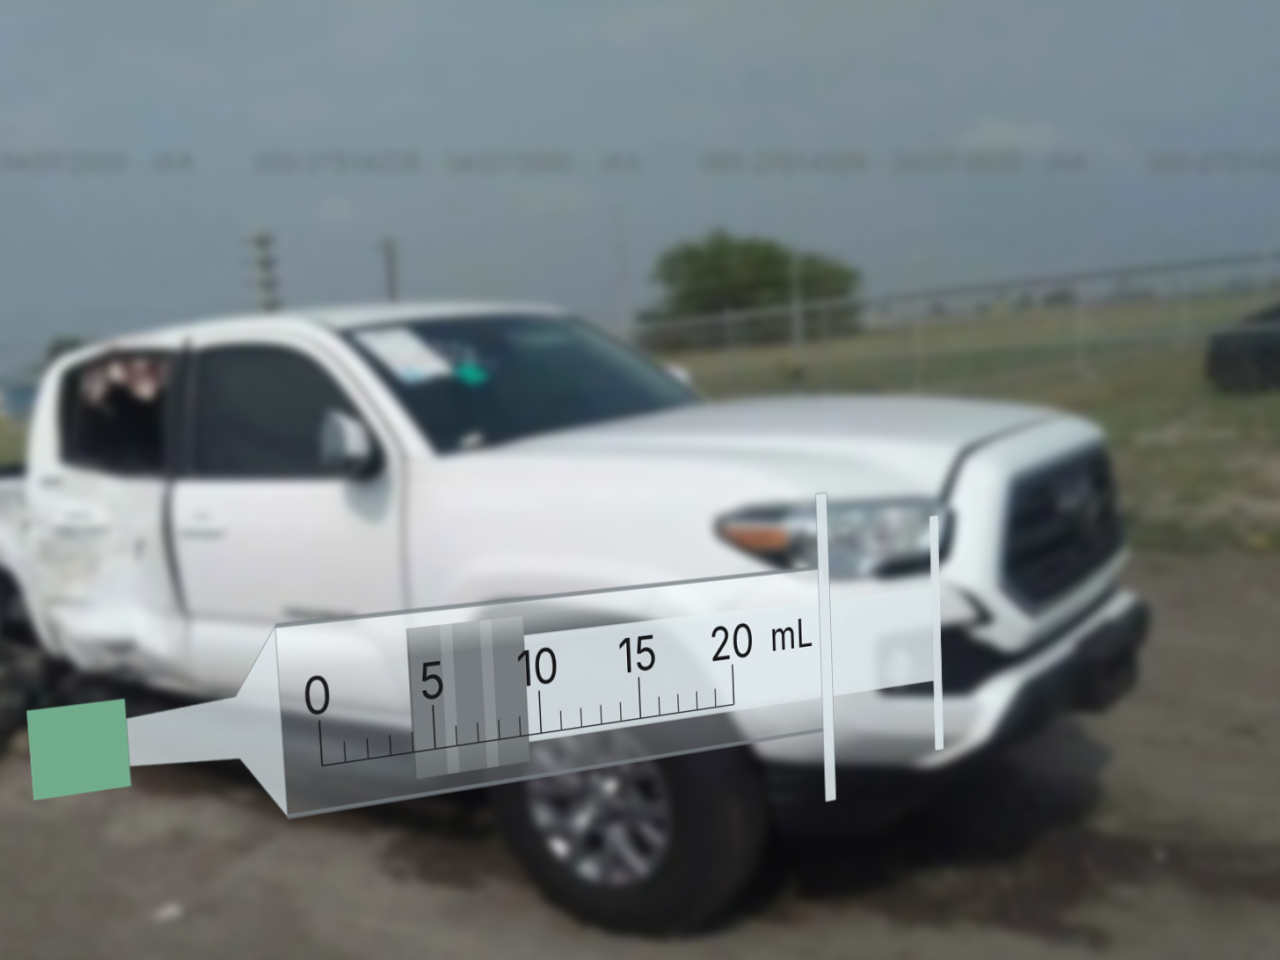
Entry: 4 mL
